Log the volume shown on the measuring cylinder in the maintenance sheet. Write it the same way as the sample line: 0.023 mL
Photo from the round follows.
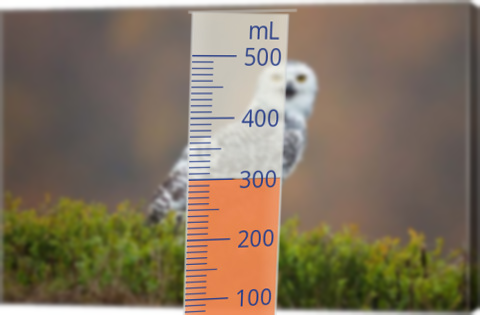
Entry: 300 mL
